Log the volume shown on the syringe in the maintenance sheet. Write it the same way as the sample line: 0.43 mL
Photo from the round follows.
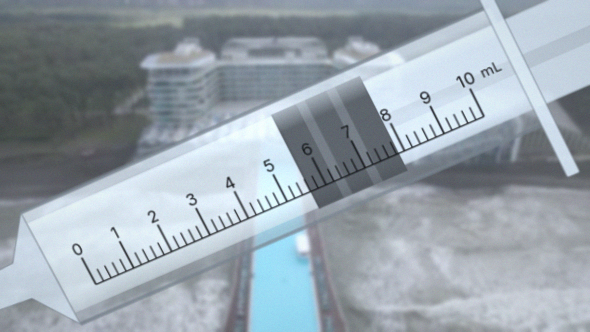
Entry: 5.6 mL
